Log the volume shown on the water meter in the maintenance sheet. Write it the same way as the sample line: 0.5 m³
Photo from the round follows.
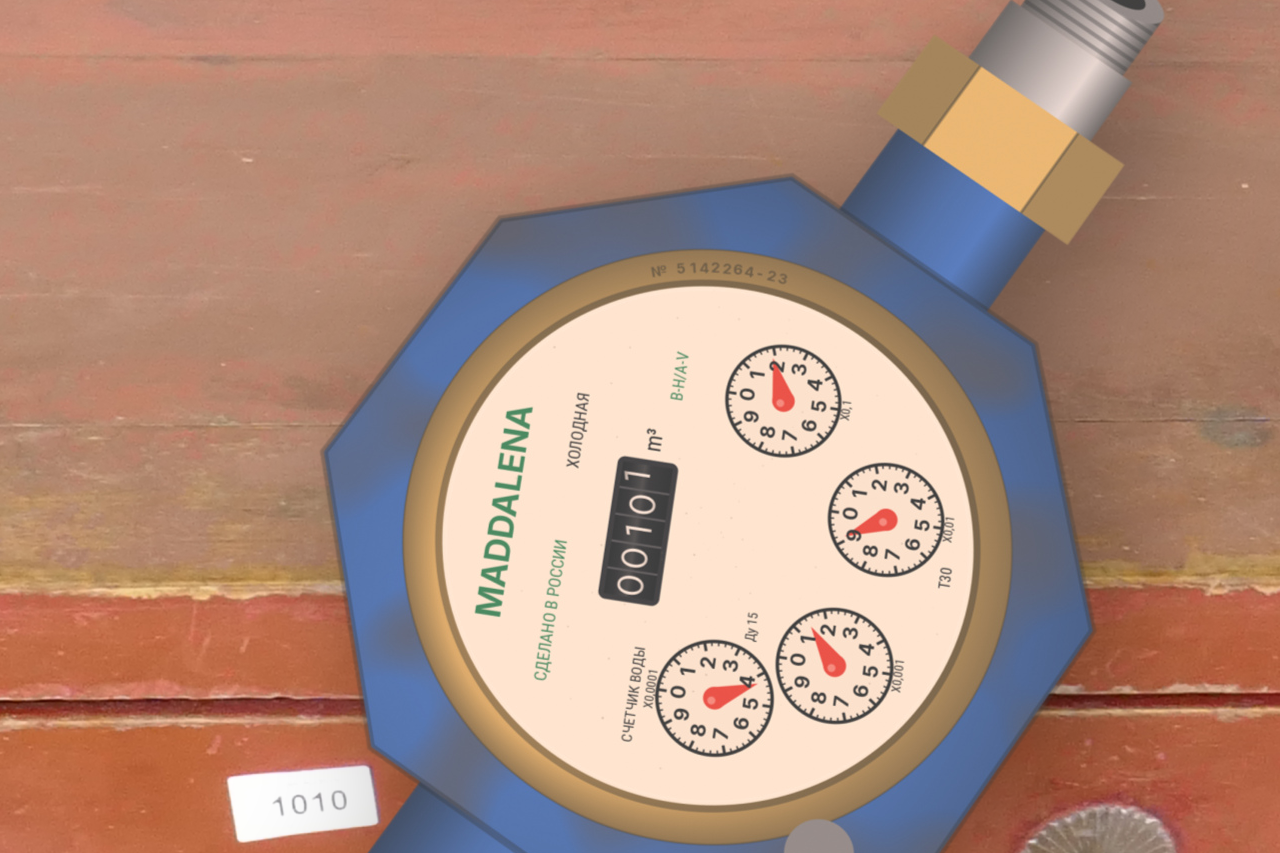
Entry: 101.1914 m³
